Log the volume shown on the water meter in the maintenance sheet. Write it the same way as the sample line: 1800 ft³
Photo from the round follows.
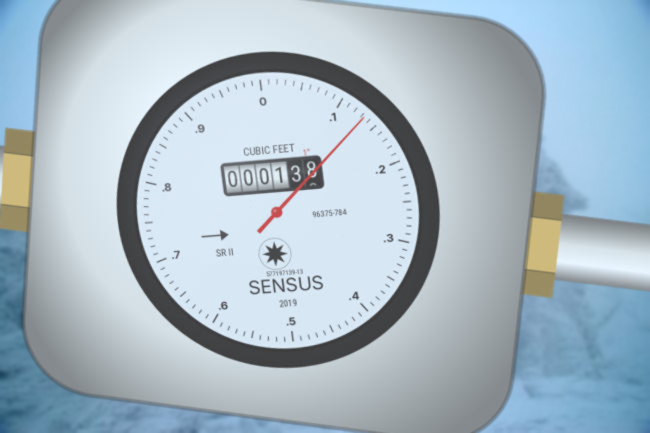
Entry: 138.13 ft³
